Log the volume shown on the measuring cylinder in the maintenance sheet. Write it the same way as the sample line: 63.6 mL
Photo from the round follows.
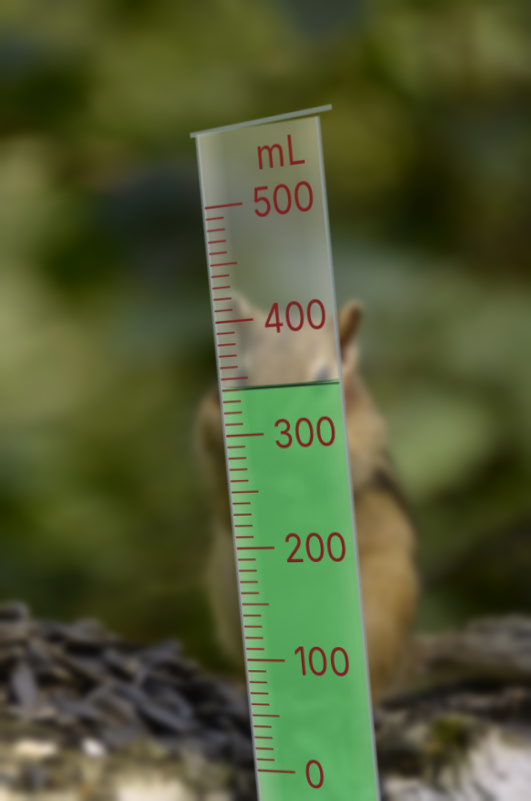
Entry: 340 mL
